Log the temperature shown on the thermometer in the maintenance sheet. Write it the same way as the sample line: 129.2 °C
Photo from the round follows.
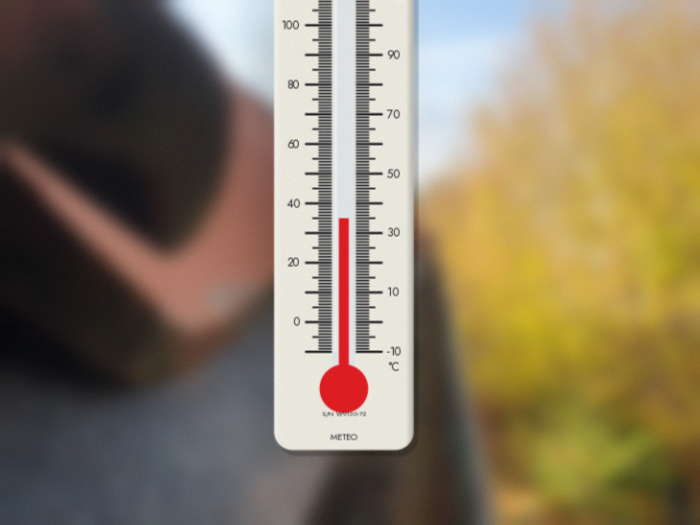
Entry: 35 °C
